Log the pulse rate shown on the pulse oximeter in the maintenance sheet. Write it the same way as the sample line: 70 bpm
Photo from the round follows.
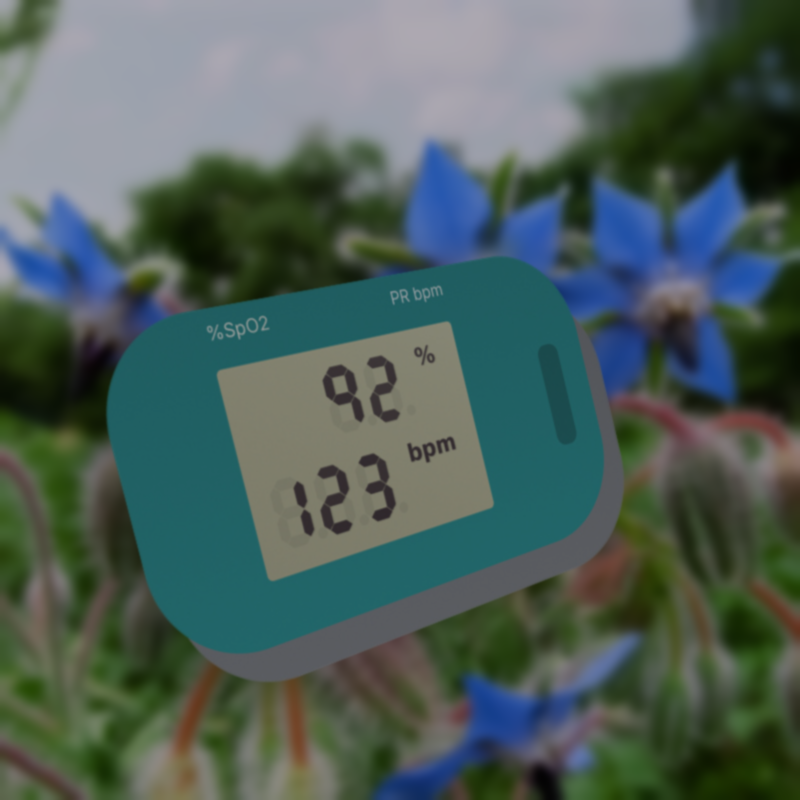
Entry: 123 bpm
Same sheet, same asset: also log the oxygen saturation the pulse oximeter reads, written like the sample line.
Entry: 92 %
